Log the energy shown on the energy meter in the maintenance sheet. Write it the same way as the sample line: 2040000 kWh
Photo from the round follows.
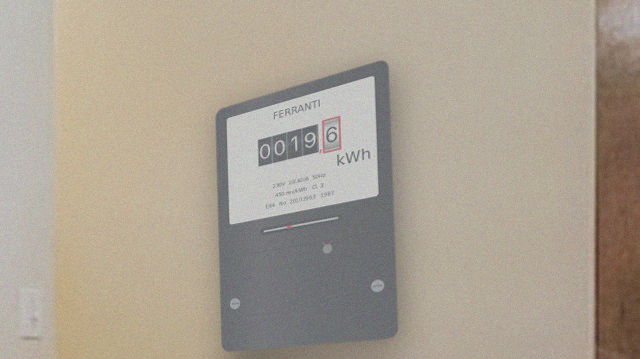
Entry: 19.6 kWh
